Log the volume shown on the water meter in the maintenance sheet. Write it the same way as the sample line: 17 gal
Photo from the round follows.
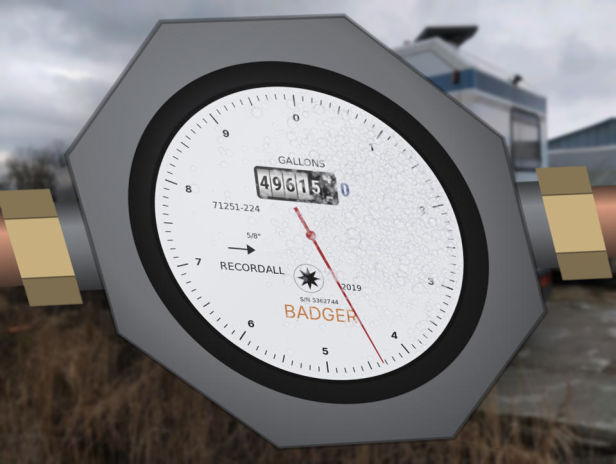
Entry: 4961544.3 gal
